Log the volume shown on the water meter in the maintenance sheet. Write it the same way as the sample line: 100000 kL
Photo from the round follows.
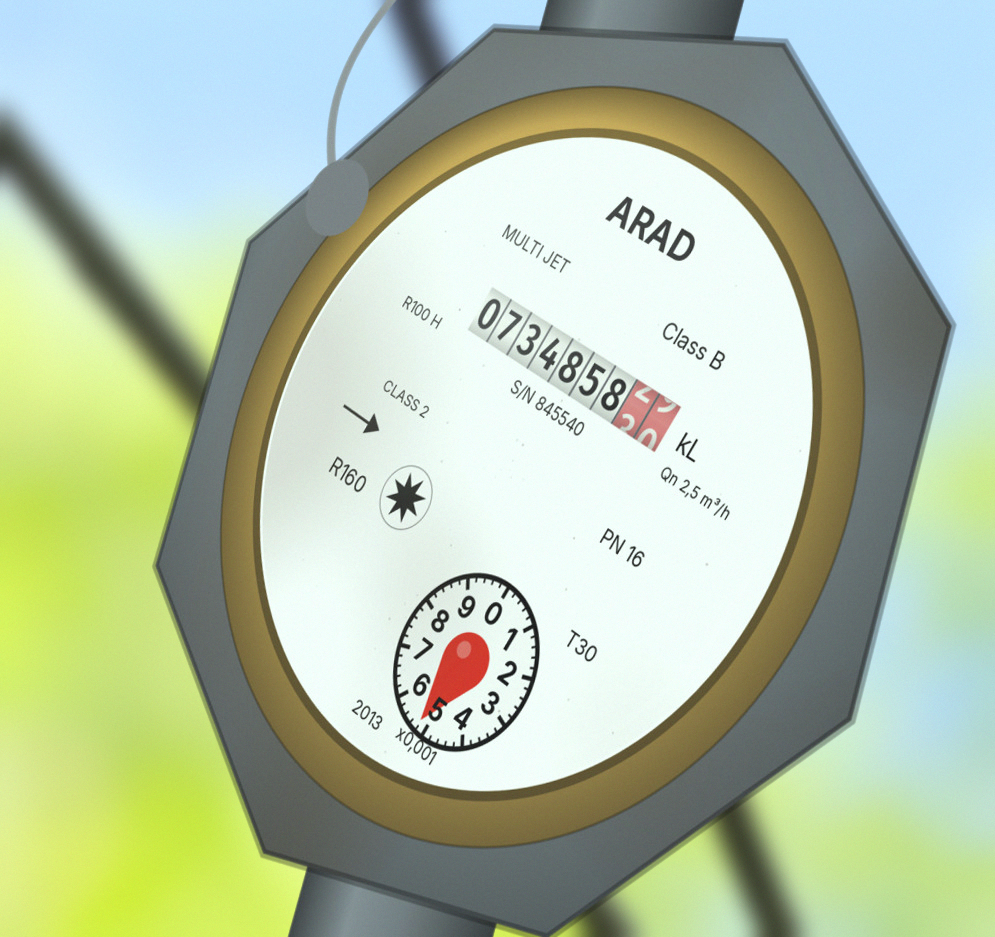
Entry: 734858.295 kL
